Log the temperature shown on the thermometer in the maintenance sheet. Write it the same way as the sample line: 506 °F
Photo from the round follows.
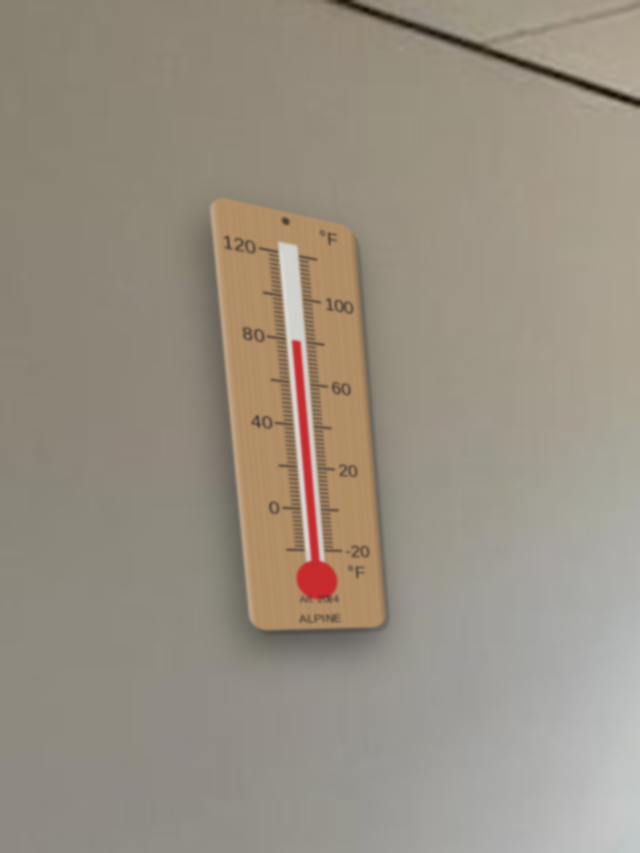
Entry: 80 °F
